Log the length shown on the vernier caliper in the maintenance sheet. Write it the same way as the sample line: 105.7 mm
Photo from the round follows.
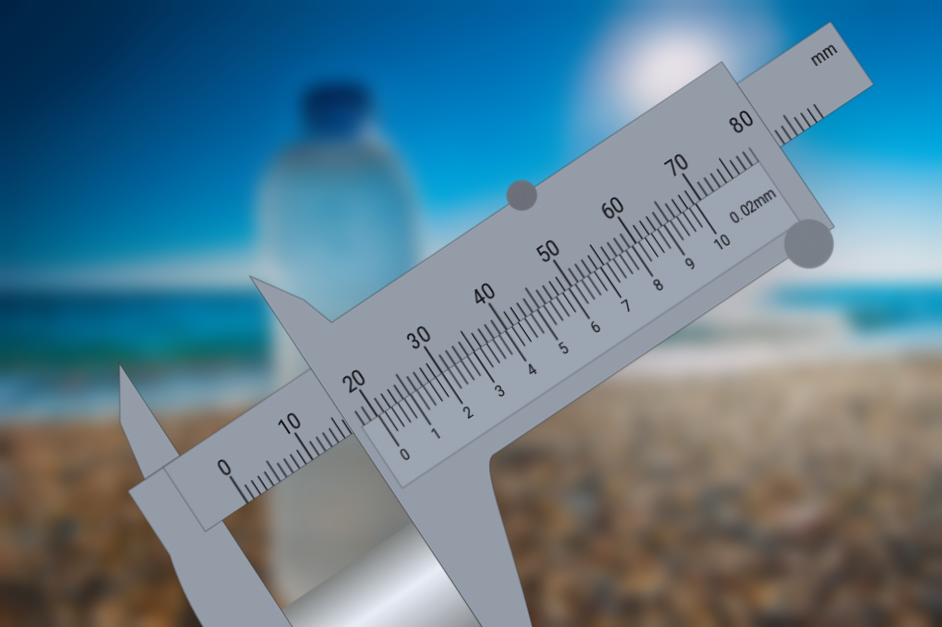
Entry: 20.2 mm
